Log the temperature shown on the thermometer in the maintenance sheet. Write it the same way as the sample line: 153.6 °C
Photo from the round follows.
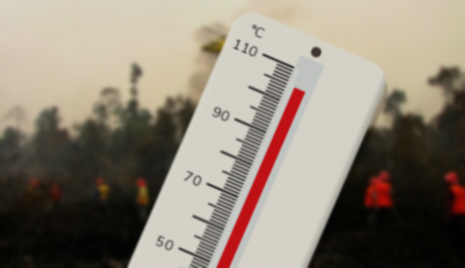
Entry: 105 °C
